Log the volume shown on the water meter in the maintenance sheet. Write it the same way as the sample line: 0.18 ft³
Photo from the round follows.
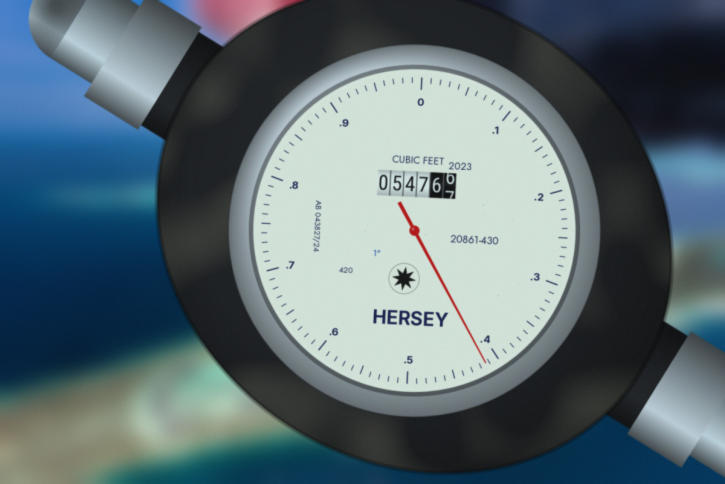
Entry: 54766.41 ft³
